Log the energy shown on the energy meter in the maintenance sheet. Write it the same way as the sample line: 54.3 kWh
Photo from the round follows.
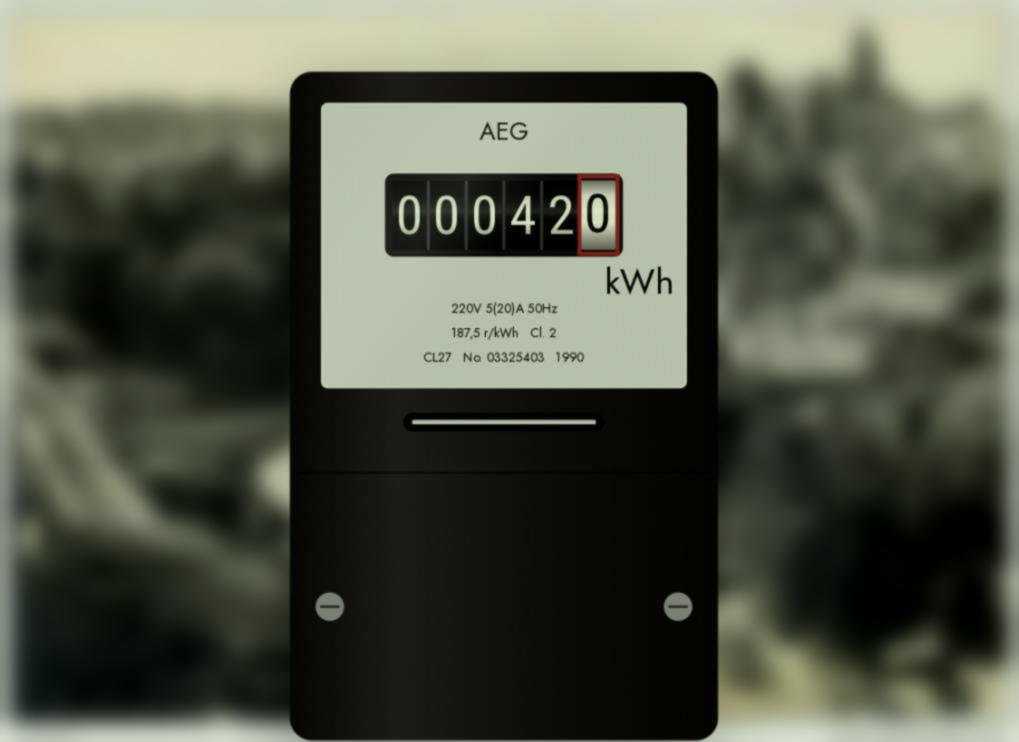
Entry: 42.0 kWh
